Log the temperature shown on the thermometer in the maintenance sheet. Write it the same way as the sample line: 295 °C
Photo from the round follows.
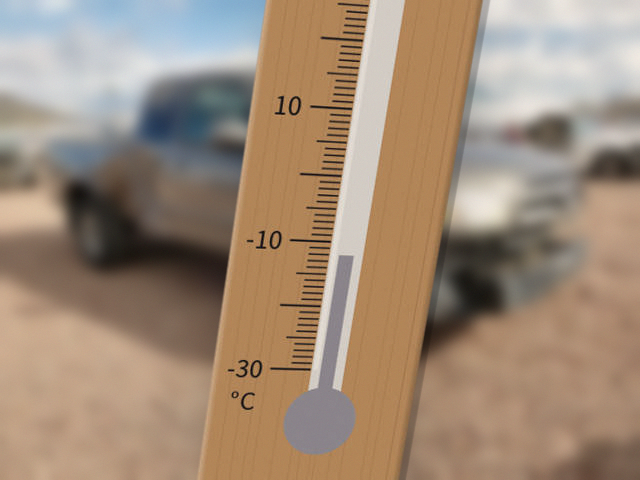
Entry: -12 °C
